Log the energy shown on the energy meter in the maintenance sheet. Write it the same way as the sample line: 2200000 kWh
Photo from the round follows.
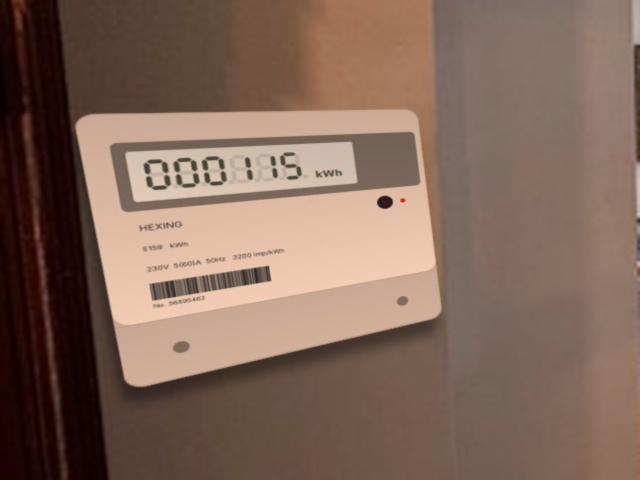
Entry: 115 kWh
